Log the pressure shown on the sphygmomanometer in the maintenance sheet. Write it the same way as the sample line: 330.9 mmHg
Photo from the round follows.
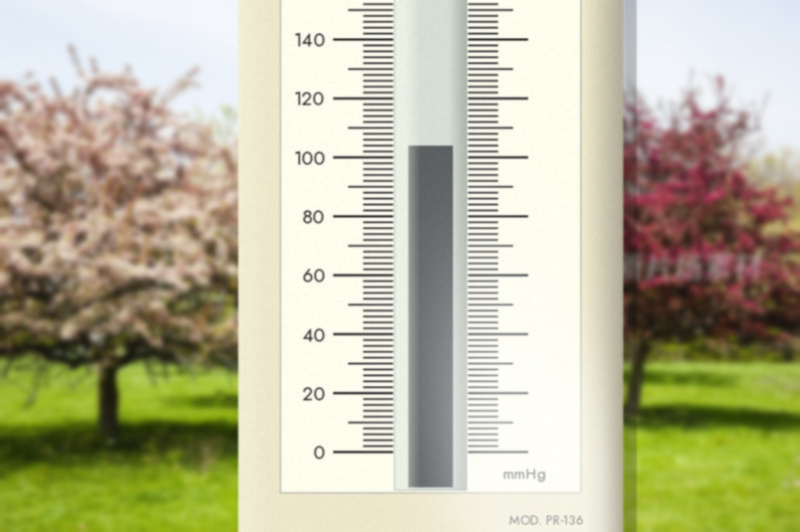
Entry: 104 mmHg
